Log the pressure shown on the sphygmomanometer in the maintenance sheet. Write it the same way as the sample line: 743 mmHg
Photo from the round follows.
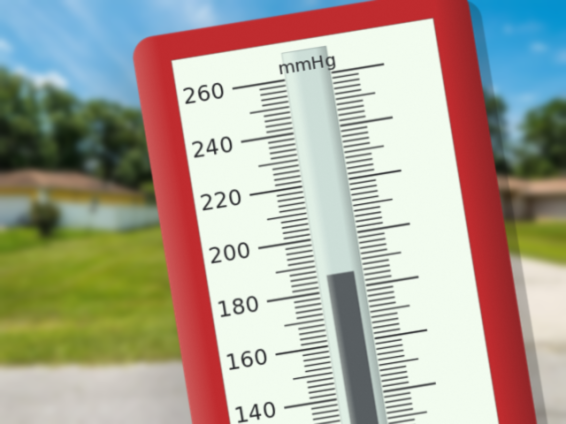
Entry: 186 mmHg
